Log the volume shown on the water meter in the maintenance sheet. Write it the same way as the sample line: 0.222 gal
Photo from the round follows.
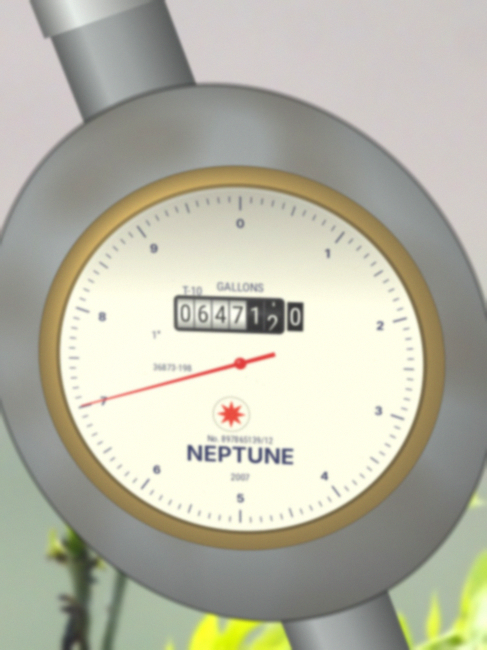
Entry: 647117.0 gal
